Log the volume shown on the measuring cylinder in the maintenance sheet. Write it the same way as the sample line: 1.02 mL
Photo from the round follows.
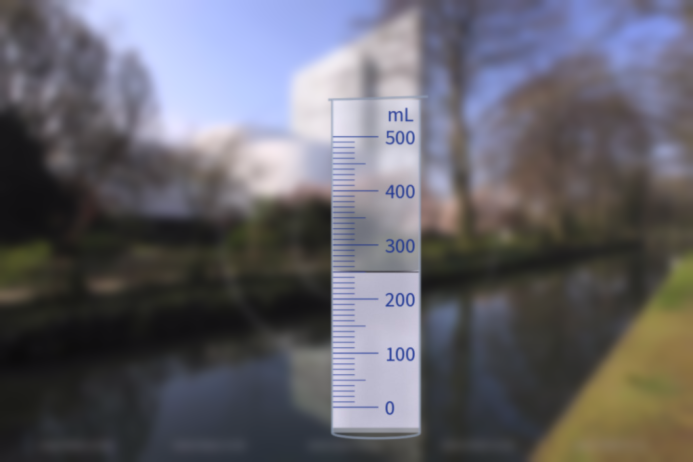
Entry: 250 mL
